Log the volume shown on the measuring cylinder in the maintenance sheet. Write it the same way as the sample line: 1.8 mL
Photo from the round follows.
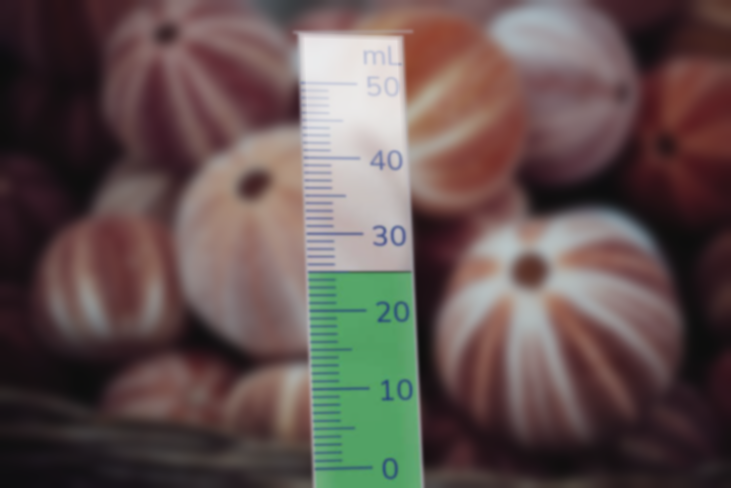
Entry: 25 mL
